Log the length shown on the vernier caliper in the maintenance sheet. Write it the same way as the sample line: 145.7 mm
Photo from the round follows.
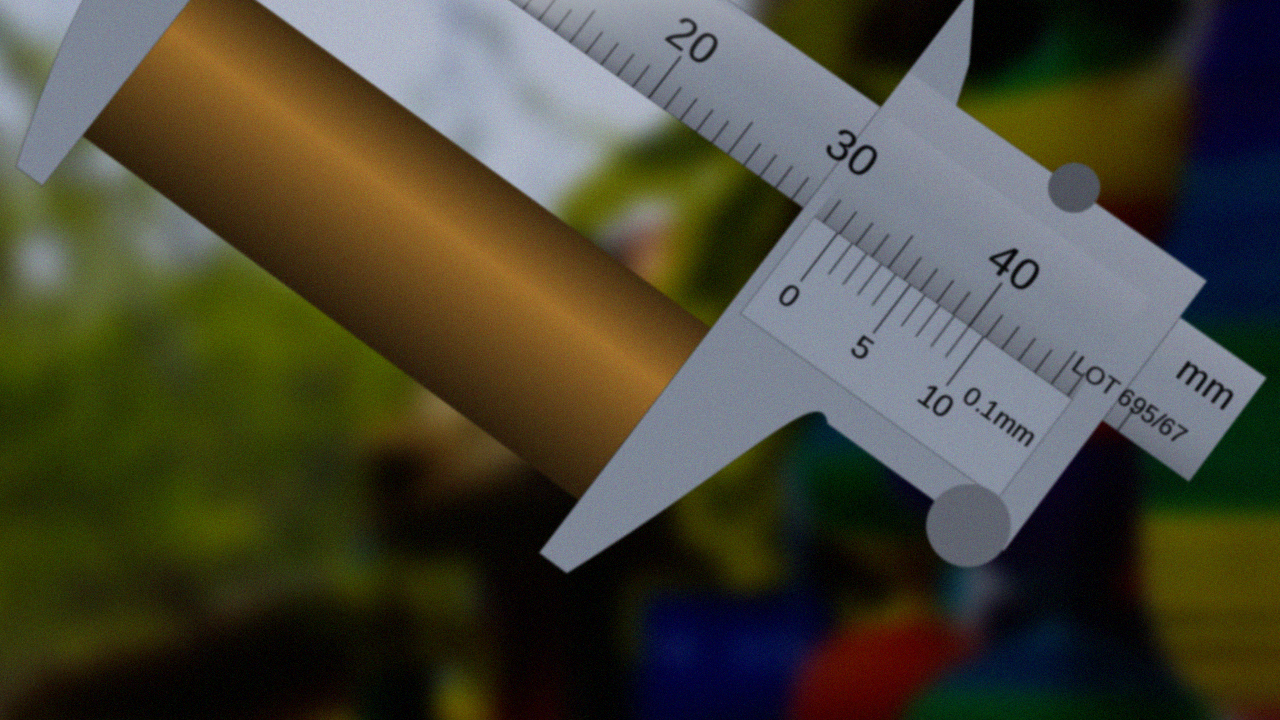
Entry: 31.9 mm
